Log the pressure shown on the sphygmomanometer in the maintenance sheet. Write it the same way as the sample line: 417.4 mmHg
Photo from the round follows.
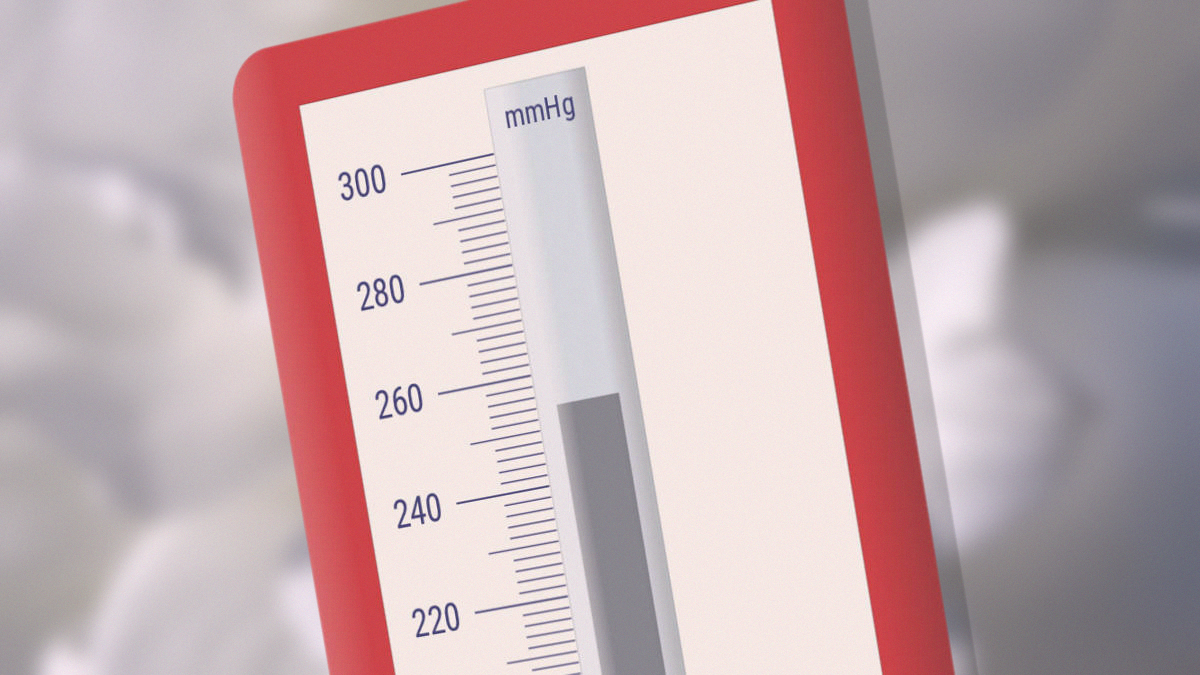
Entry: 254 mmHg
